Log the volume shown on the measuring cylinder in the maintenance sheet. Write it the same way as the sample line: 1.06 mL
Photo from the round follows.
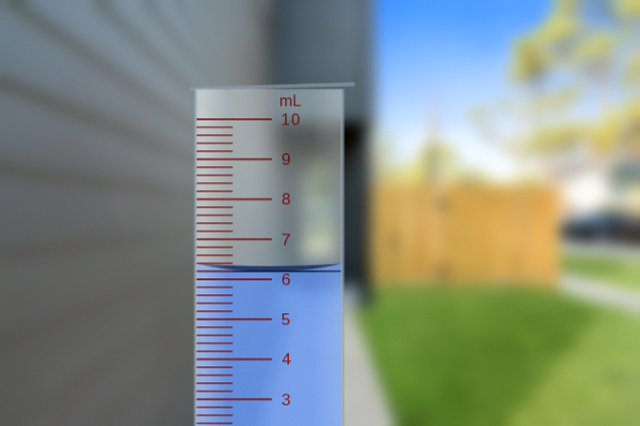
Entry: 6.2 mL
